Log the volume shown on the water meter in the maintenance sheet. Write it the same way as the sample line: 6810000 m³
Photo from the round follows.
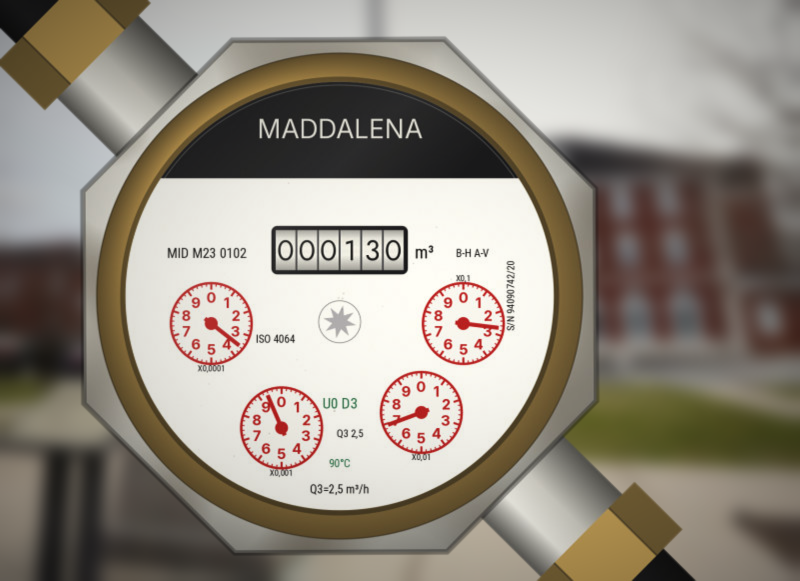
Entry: 130.2693 m³
